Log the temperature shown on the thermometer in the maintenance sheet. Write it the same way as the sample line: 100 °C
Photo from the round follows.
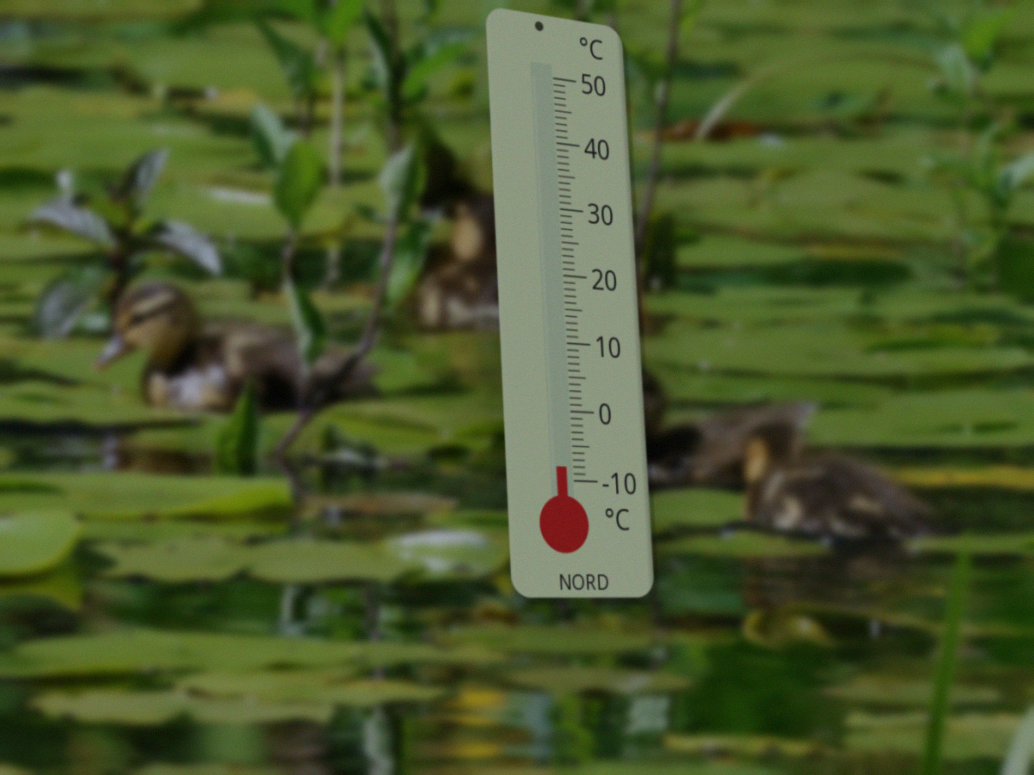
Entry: -8 °C
